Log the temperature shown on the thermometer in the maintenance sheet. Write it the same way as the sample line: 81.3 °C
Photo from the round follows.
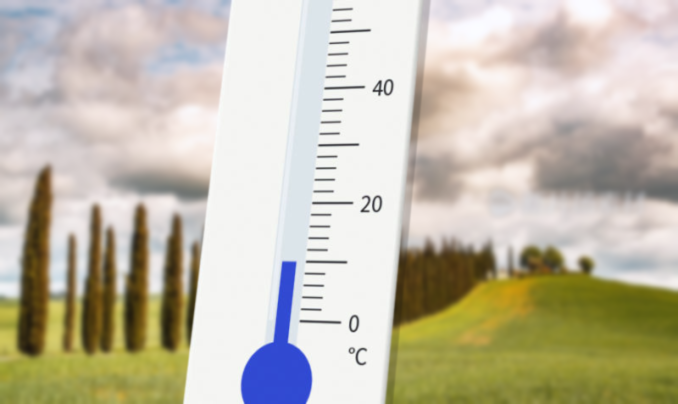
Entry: 10 °C
